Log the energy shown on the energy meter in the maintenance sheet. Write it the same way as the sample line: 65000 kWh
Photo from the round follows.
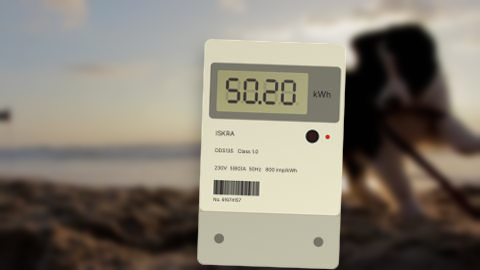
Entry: 50.20 kWh
